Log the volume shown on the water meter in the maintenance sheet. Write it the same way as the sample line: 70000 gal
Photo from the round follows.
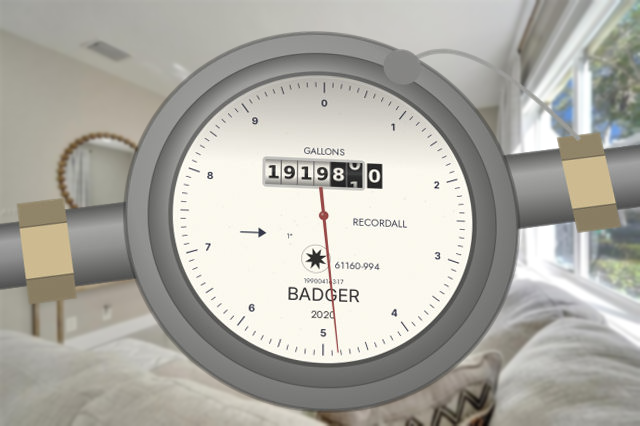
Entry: 1919804.8 gal
